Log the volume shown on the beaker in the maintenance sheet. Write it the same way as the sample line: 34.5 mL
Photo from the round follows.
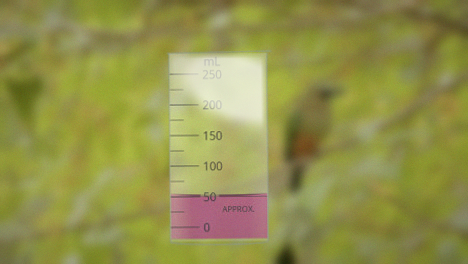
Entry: 50 mL
